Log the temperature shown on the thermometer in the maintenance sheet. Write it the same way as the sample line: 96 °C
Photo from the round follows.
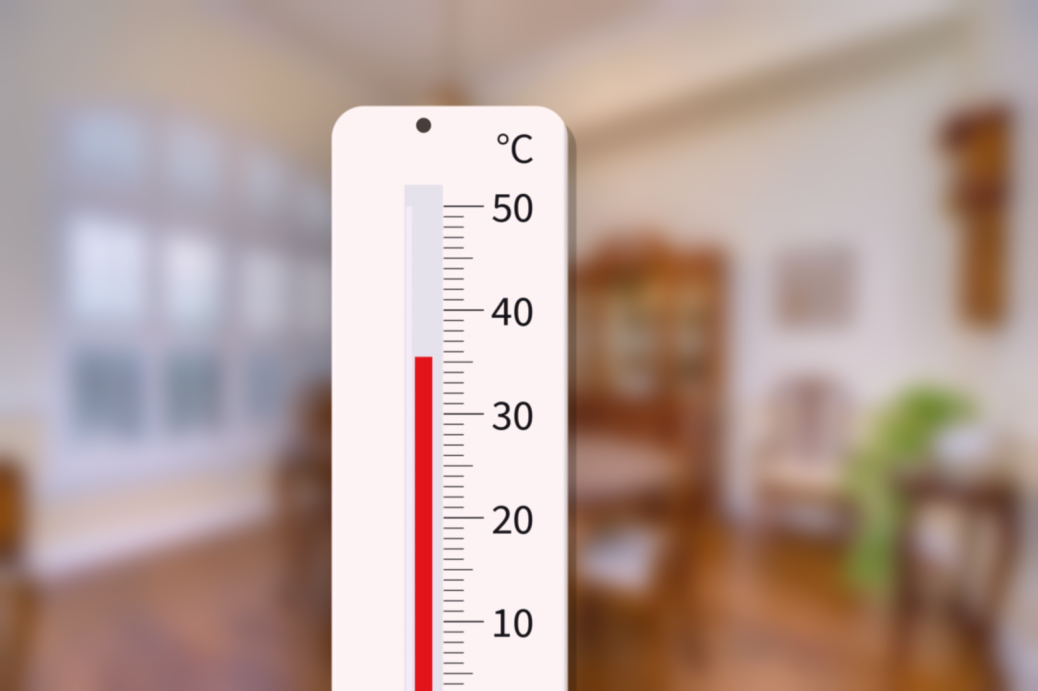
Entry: 35.5 °C
